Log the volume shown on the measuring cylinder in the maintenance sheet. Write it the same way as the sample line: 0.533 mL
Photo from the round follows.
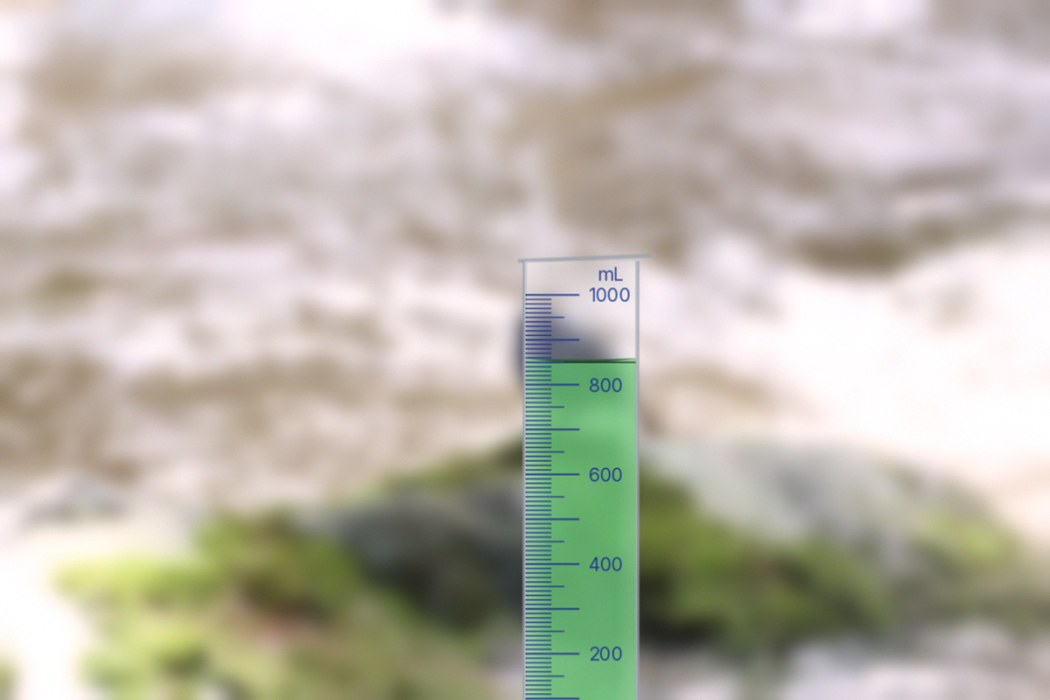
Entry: 850 mL
